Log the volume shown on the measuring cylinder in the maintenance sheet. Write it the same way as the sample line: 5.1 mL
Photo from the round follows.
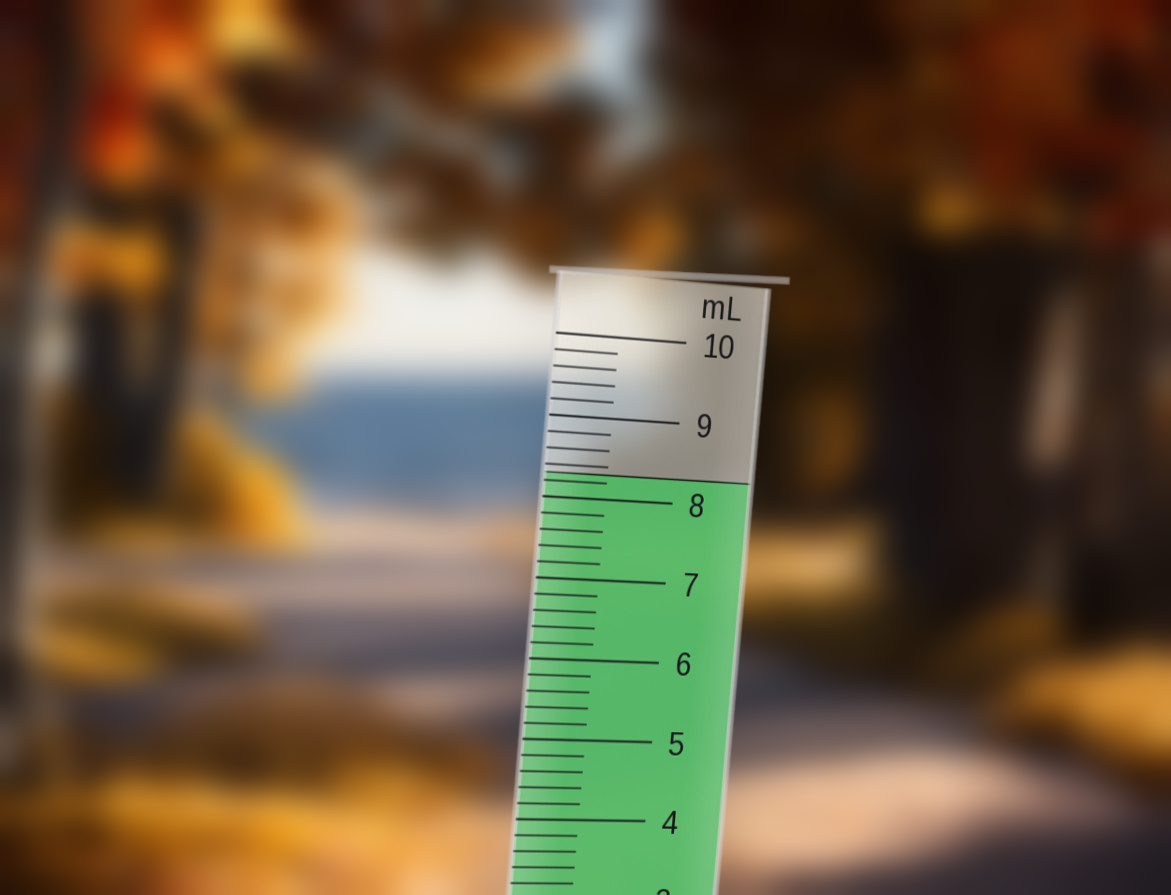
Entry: 8.3 mL
